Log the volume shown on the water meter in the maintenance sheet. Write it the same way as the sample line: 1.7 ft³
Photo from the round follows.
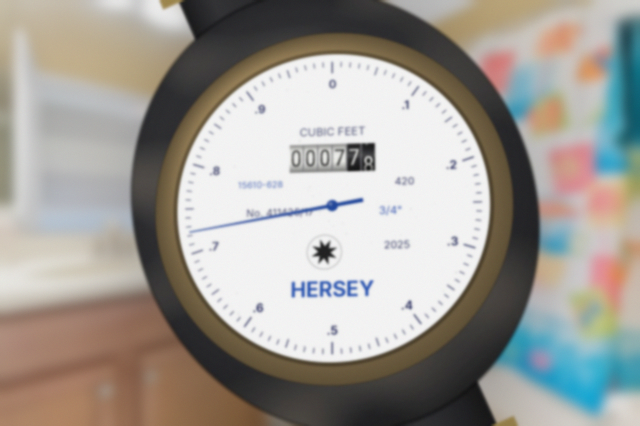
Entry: 777.72 ft³
